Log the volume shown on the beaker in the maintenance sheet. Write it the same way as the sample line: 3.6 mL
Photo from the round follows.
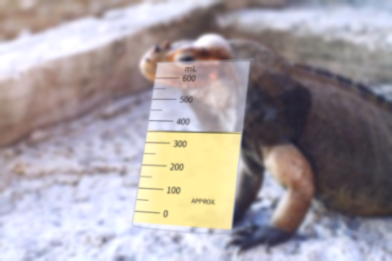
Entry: 350 mL
